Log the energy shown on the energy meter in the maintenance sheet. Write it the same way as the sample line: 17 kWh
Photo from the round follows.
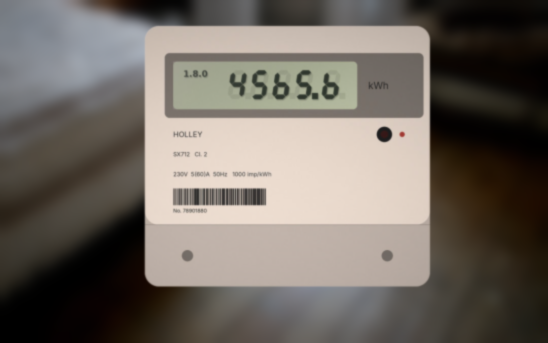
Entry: 4565.6 kWh
